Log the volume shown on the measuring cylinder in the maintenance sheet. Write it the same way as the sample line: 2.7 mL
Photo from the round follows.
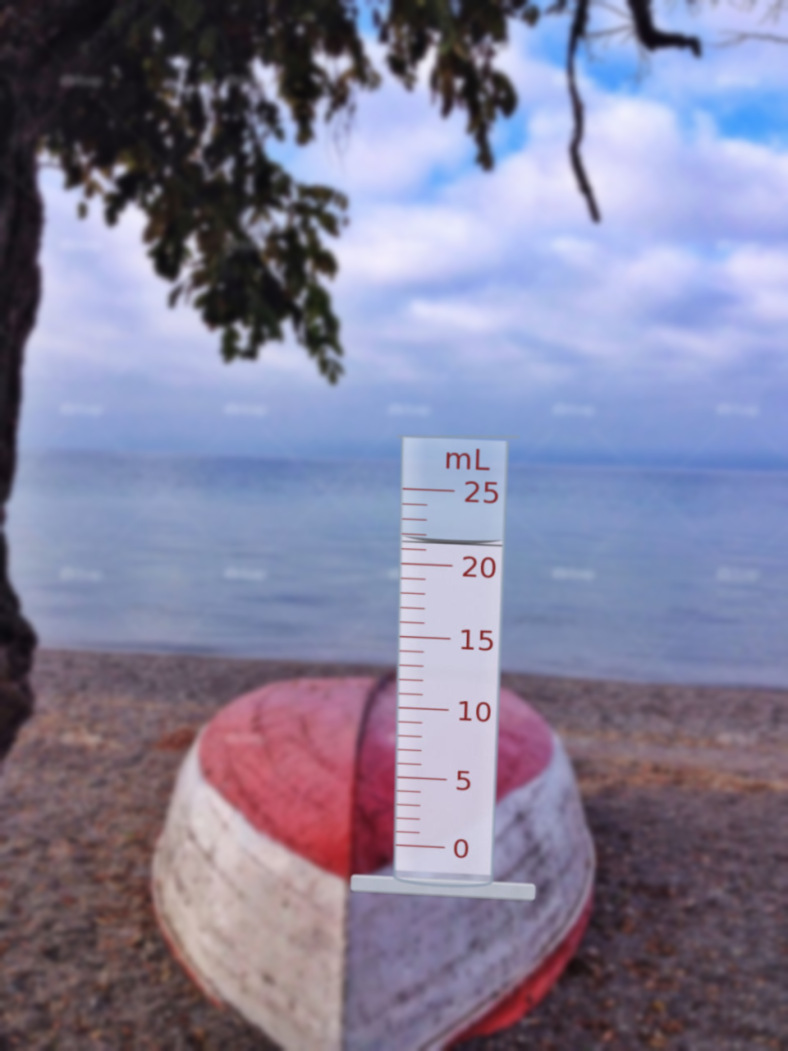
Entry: 21.5 mL
